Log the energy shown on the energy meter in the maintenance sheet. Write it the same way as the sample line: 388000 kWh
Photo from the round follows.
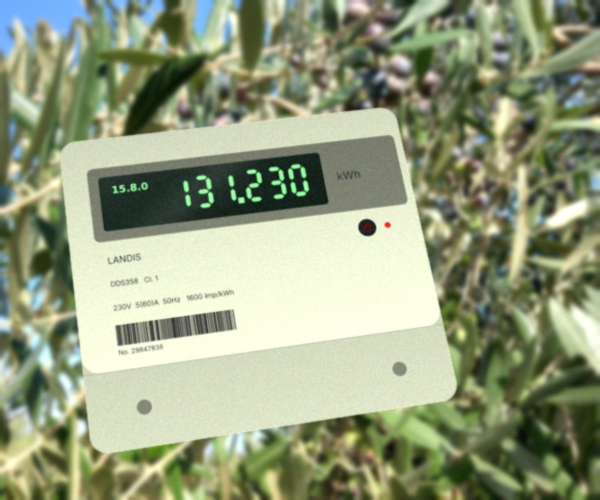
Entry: 131.230 kWh
